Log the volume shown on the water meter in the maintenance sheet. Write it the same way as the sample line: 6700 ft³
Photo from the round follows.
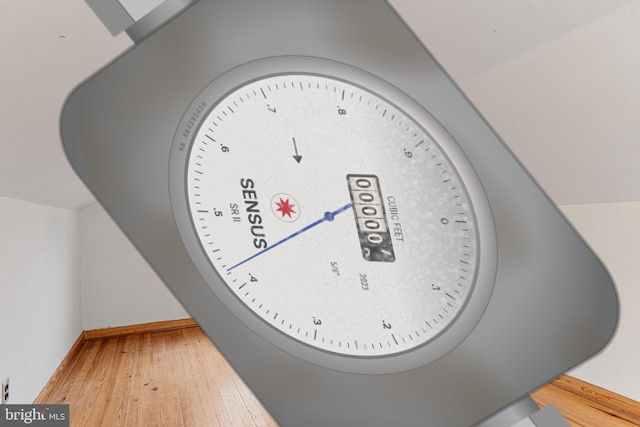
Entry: 7.42 ft³
